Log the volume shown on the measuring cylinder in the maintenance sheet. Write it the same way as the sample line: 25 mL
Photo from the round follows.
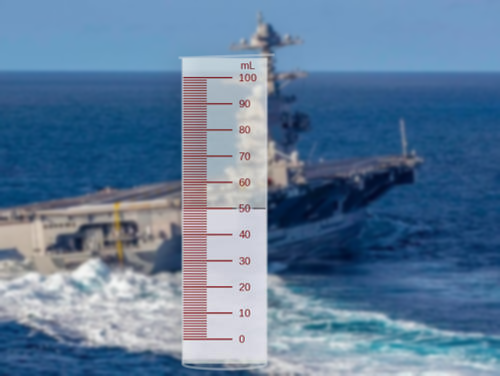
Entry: 50 mL
